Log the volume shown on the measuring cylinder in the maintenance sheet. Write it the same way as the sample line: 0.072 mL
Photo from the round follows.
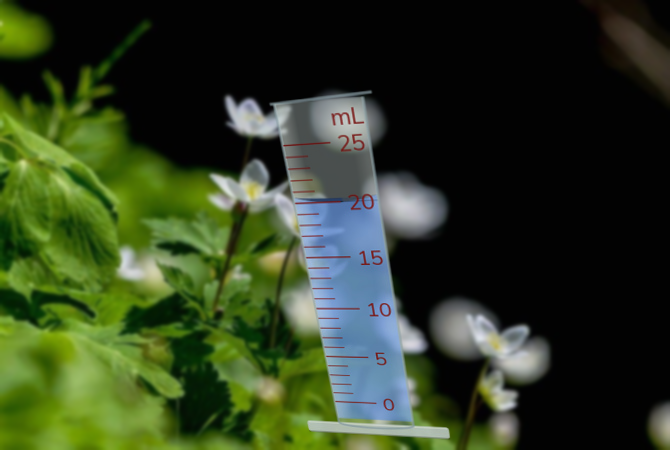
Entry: 20 mL
